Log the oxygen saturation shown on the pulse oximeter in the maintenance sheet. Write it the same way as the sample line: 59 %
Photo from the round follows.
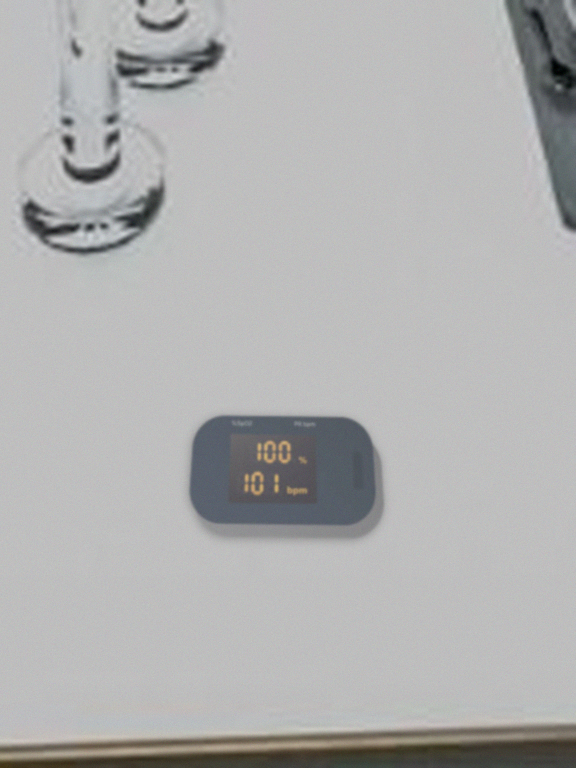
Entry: 100 %
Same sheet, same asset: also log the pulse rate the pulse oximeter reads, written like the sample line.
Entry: 101 bpm
